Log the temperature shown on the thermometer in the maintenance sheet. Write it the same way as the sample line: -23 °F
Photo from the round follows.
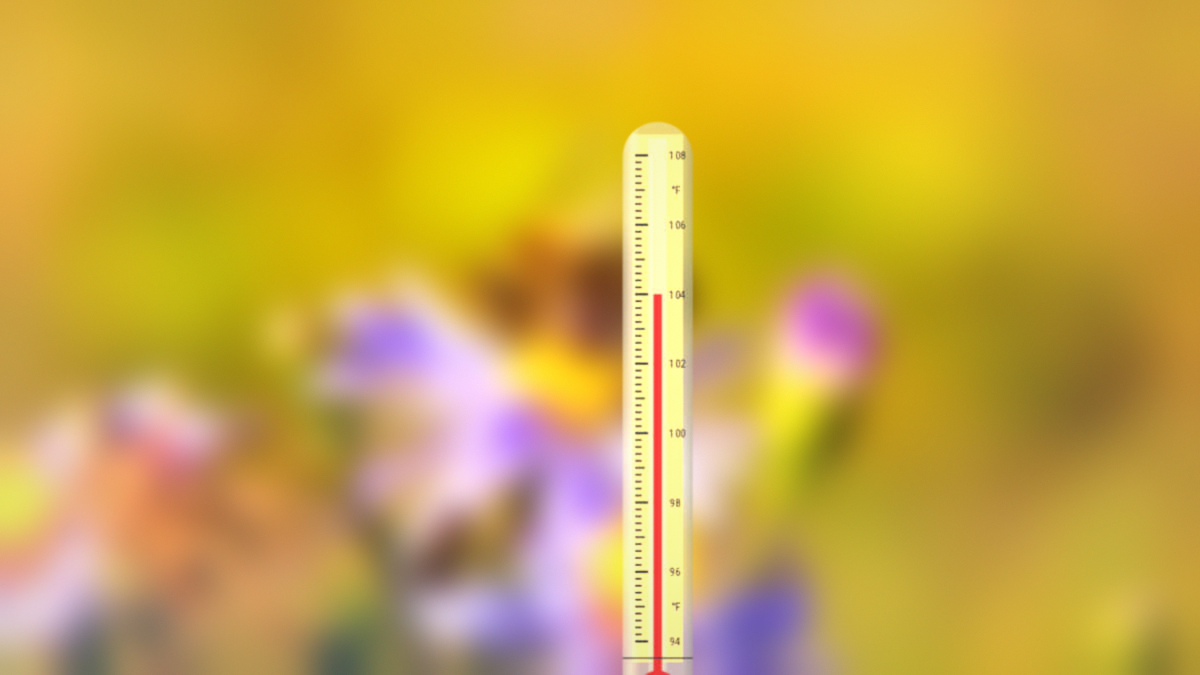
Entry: 104 °F
